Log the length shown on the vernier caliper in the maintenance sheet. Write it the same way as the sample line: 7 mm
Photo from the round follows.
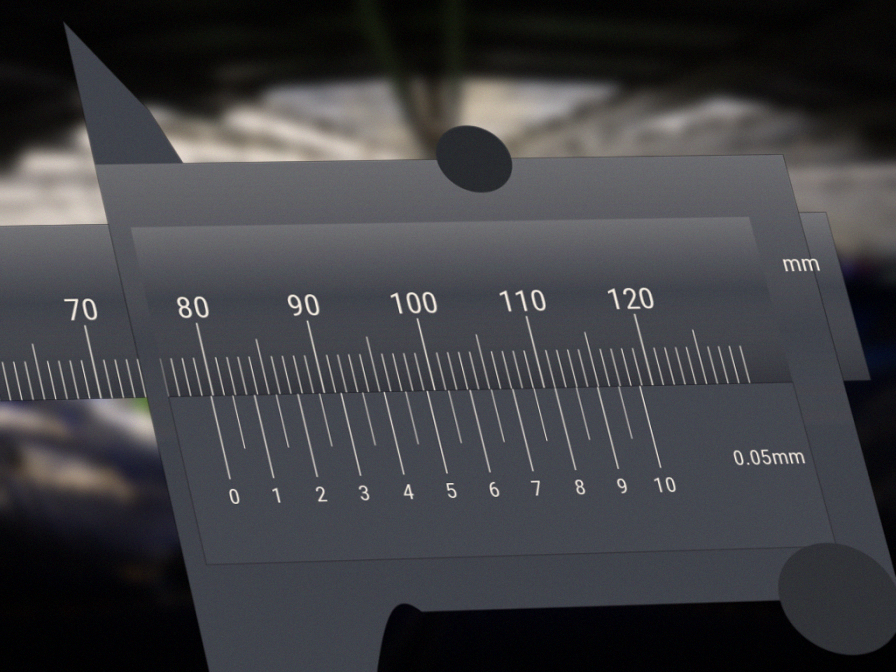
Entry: 79.8 mm
